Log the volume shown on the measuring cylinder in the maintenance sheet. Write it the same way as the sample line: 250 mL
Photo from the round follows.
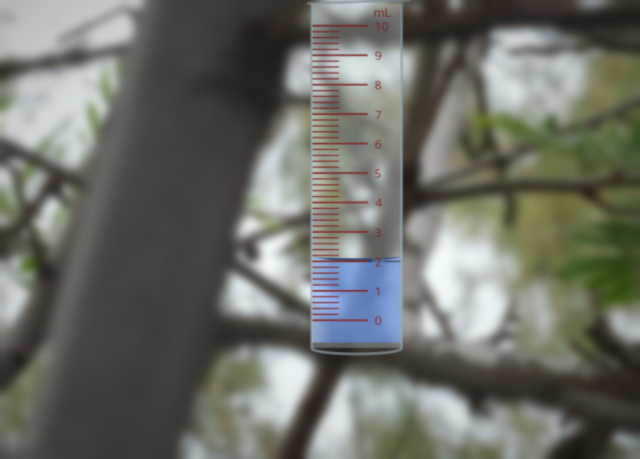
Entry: 2 mL
